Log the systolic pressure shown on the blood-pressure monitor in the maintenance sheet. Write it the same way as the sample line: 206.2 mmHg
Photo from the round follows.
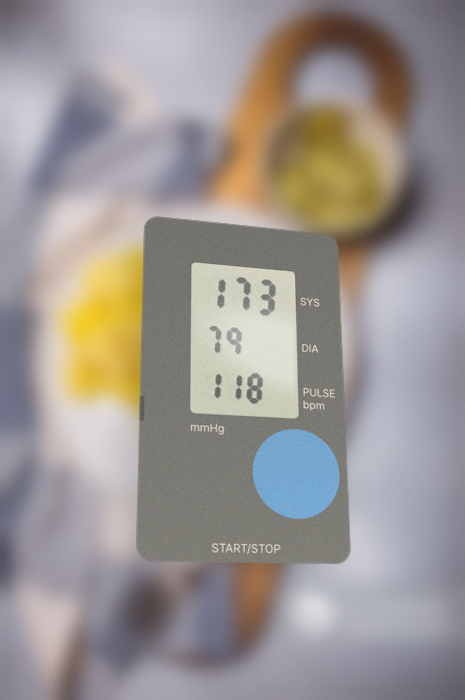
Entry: 173 mmHg
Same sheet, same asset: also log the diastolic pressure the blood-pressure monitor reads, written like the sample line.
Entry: 79 mmHg
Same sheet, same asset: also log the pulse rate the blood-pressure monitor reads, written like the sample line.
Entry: 118 bpm
